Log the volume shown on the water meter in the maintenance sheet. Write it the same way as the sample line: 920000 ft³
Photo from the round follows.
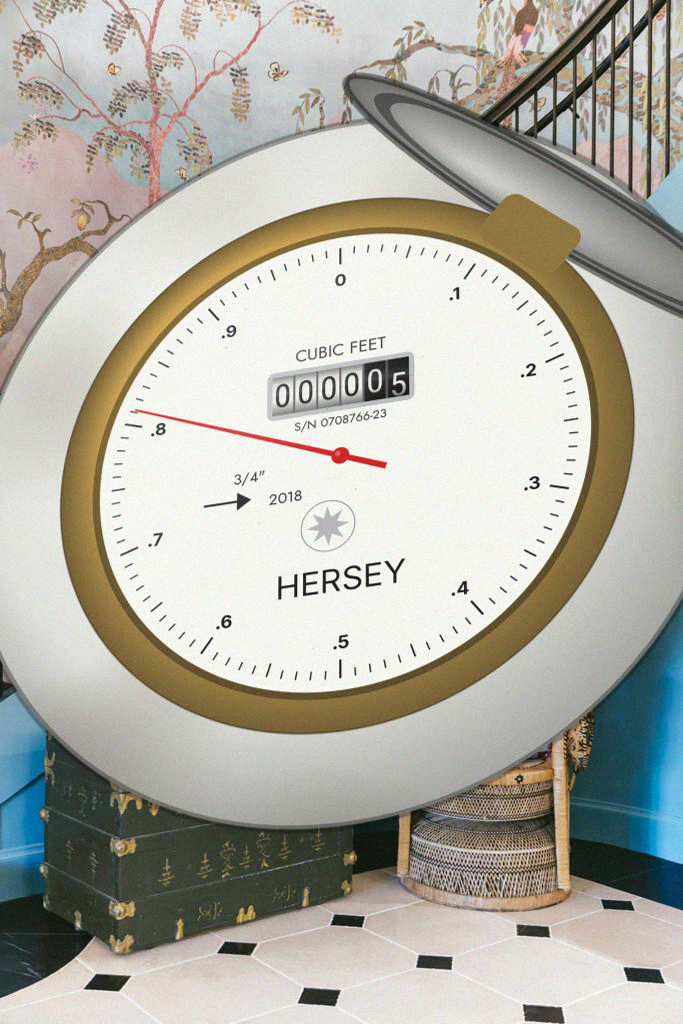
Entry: 4.81 ft³
